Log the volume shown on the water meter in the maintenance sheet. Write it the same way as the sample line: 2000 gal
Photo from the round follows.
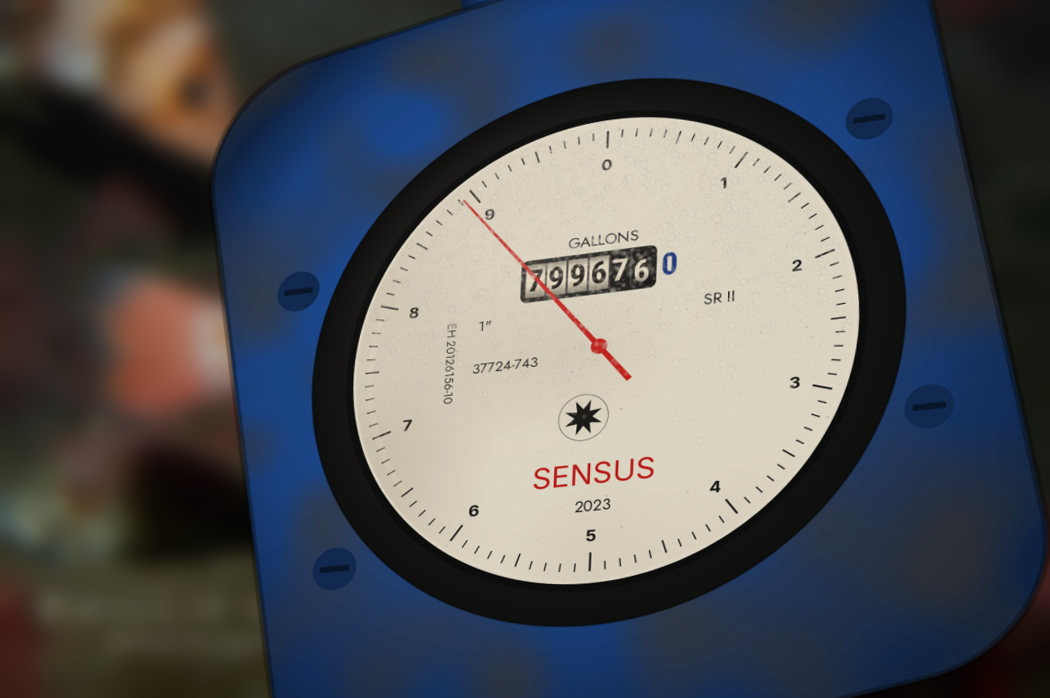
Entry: 7996758.9 gal
